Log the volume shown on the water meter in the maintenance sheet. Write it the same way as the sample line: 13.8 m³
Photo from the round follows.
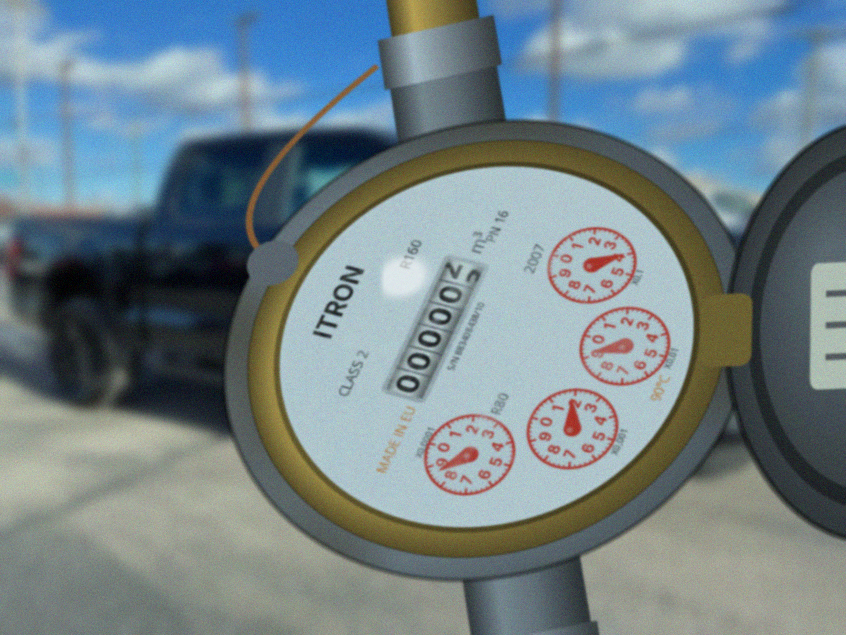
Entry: 2.3918 m³
